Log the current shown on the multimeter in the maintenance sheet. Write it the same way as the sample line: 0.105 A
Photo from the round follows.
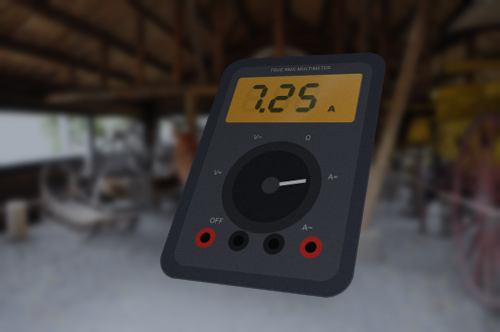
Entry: 7.25 A
